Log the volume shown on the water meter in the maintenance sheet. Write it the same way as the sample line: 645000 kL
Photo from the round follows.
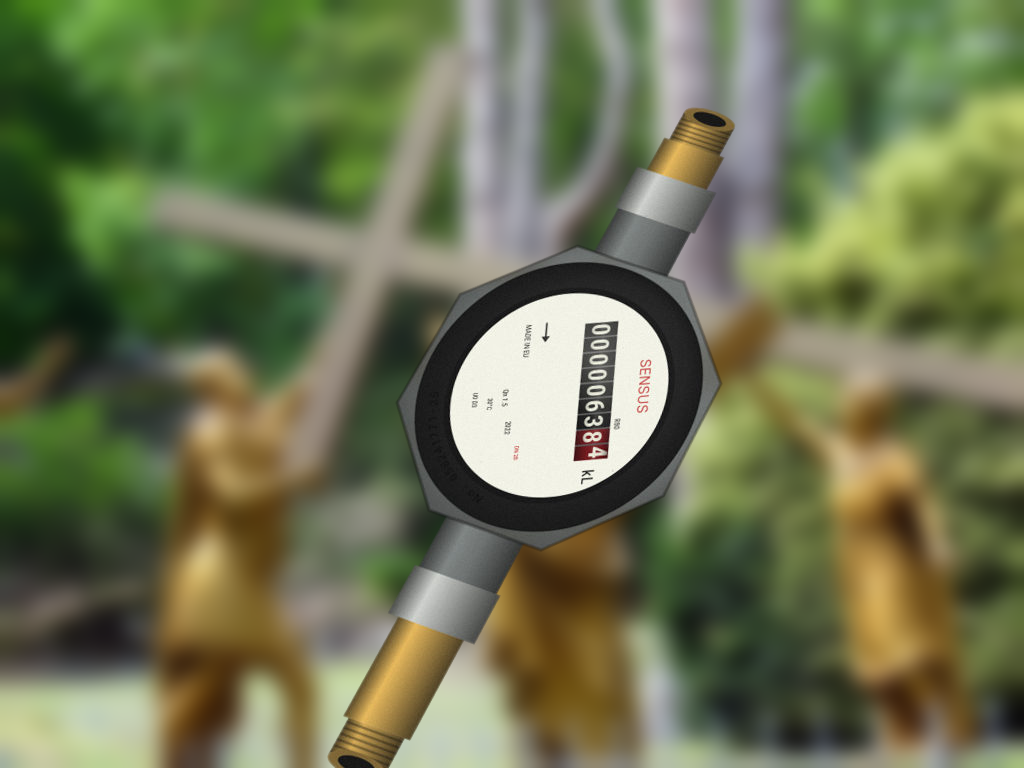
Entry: 63.84 kL
